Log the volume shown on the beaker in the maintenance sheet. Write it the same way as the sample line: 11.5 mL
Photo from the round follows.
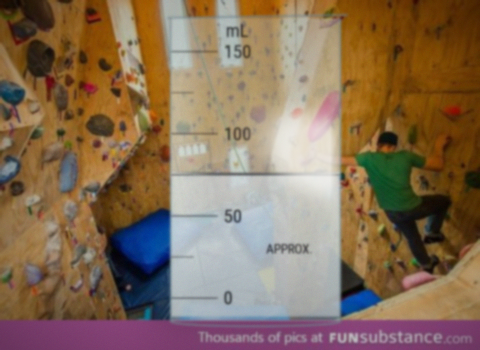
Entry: 75 mL
